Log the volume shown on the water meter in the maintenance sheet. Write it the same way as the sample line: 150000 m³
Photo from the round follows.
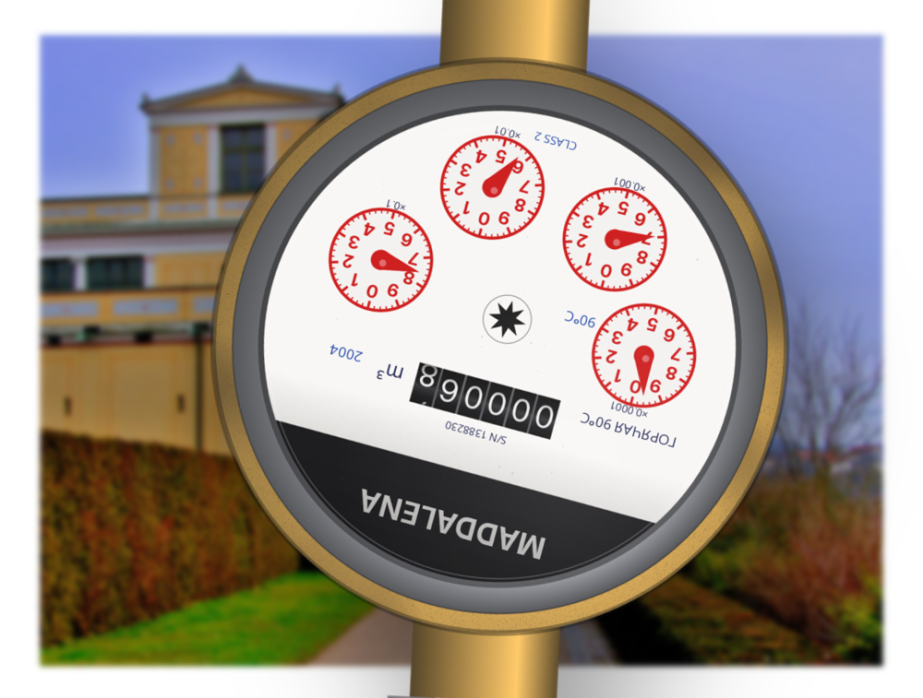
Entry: 67.7569 m³
